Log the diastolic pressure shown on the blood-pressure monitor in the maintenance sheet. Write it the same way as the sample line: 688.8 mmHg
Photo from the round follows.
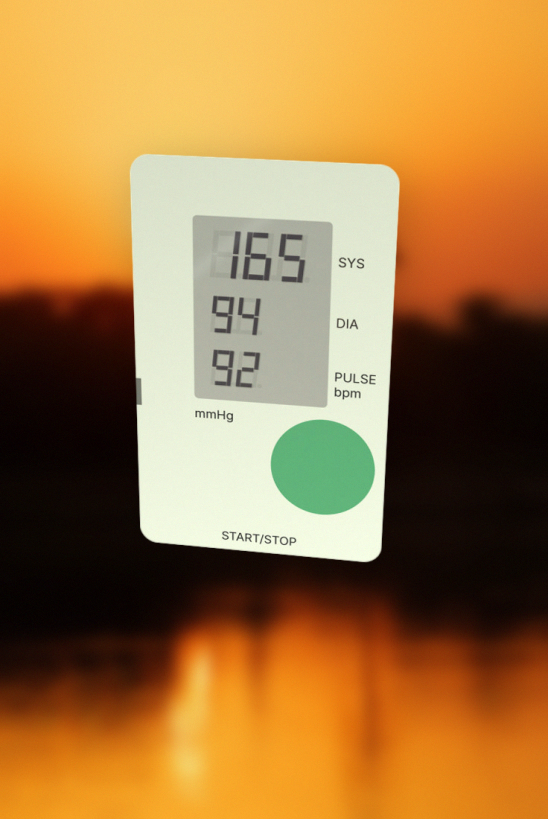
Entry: 94 mmHg
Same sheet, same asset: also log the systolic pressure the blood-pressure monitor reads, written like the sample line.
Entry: 165 mmHg
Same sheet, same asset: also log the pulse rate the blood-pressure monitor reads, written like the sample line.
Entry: 92 bpm
